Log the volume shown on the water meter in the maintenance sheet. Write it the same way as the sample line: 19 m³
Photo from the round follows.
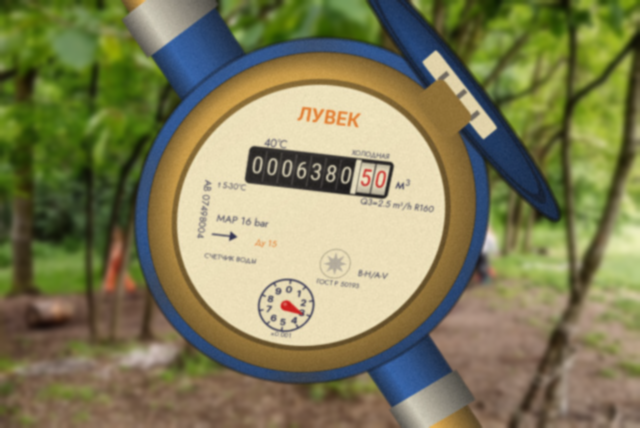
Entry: 6380.503 m³
